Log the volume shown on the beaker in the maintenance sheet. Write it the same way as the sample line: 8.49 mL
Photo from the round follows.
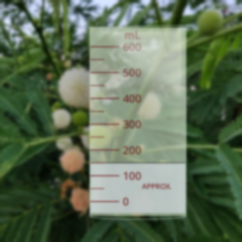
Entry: 150 mL
